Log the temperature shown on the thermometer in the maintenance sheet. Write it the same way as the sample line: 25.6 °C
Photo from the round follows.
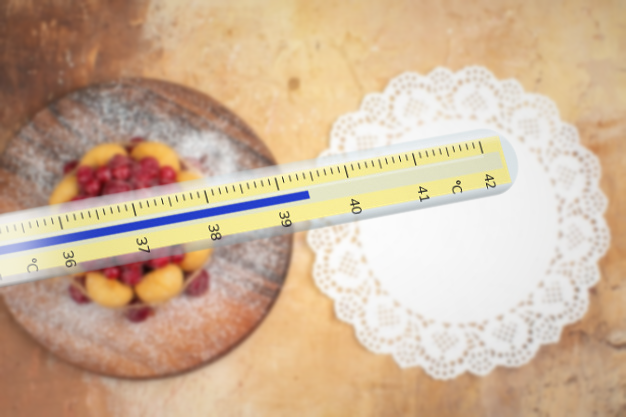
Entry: 39.4 °C
